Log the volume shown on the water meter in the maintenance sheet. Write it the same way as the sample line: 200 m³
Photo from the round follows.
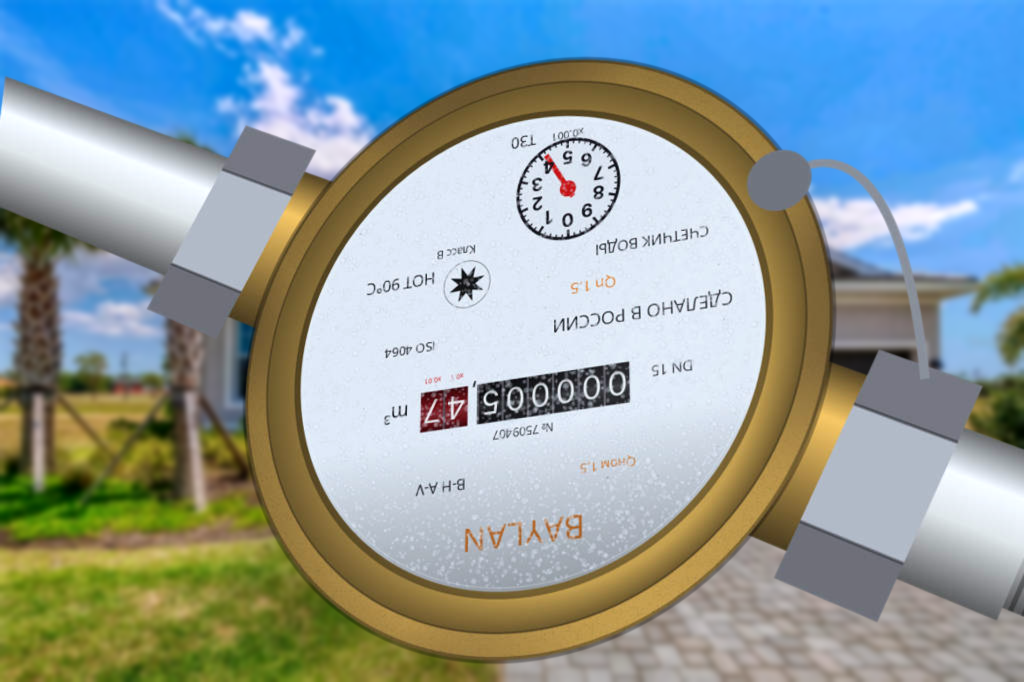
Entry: 5.474 m³
